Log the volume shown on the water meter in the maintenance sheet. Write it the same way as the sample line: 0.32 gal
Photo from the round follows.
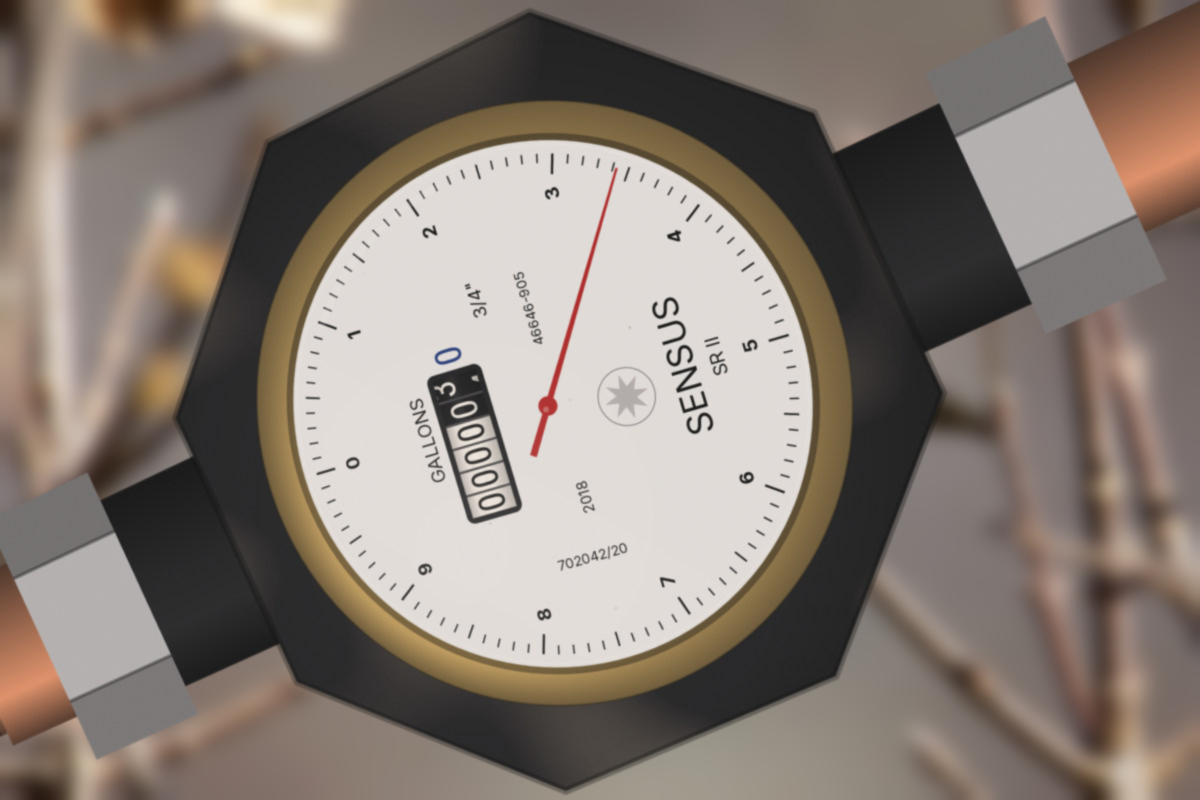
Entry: 33.4 gal
